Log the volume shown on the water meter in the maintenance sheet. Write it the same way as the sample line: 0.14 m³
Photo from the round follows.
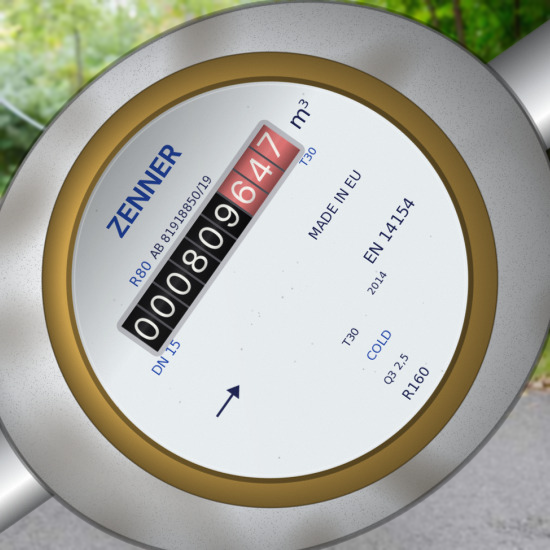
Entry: 809.647 m³
